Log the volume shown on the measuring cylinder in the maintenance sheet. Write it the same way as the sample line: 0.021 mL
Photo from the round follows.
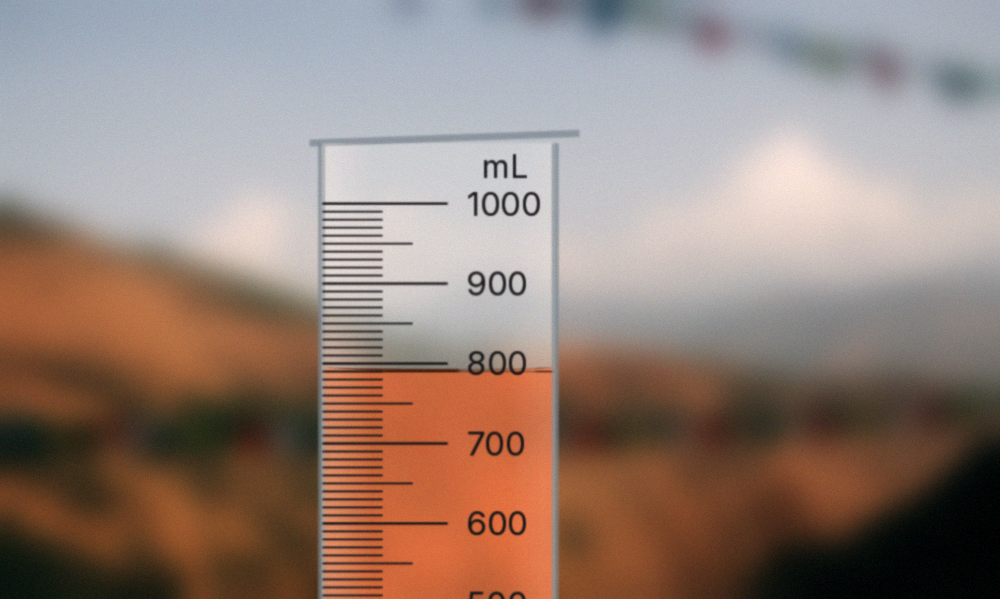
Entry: 790 mL
